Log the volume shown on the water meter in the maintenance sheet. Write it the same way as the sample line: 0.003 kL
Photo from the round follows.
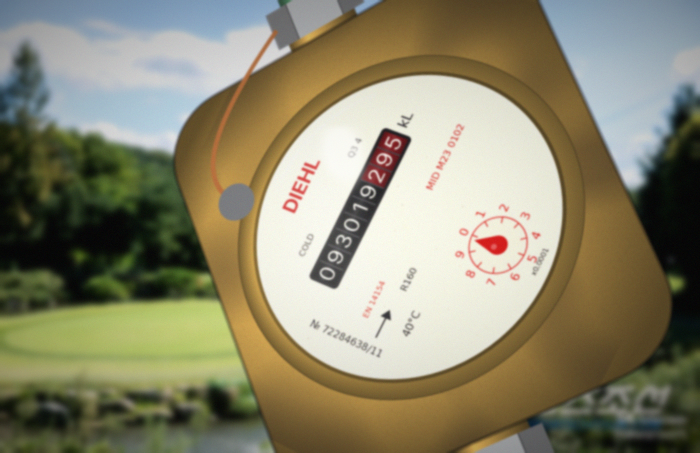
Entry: 93019.2949 kL
